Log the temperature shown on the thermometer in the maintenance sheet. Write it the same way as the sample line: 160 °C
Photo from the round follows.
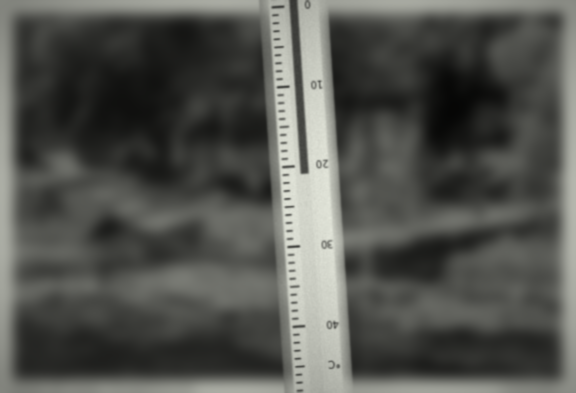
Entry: 21 °C
